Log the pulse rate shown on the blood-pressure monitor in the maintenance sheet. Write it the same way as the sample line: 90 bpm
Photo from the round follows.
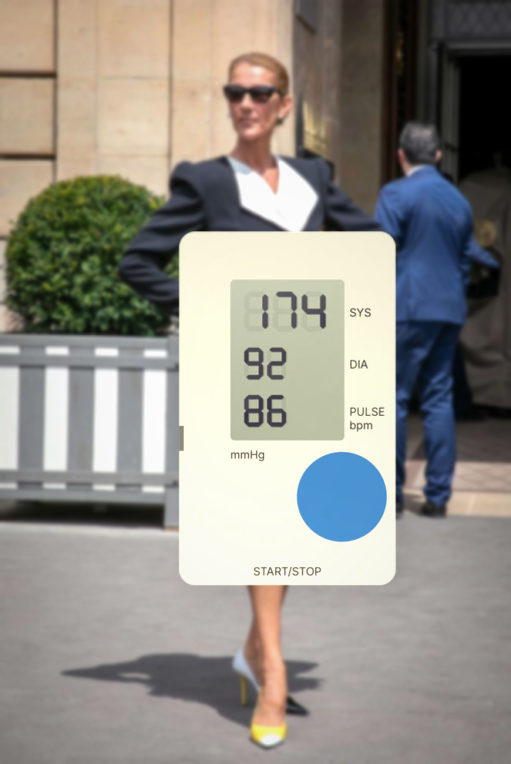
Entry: 86 bpm
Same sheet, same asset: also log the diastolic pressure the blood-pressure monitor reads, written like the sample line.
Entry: 92 mmHg
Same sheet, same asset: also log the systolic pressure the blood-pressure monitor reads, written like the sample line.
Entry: 174 mmHg
